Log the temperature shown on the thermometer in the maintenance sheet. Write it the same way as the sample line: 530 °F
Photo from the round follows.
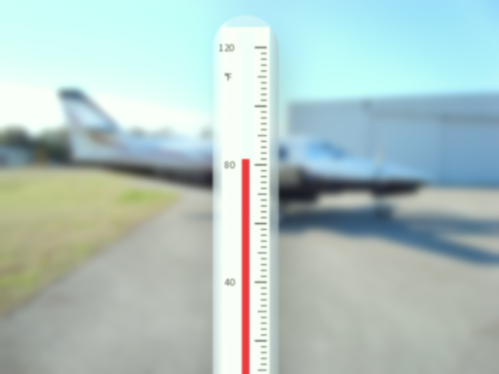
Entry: 82 °F
